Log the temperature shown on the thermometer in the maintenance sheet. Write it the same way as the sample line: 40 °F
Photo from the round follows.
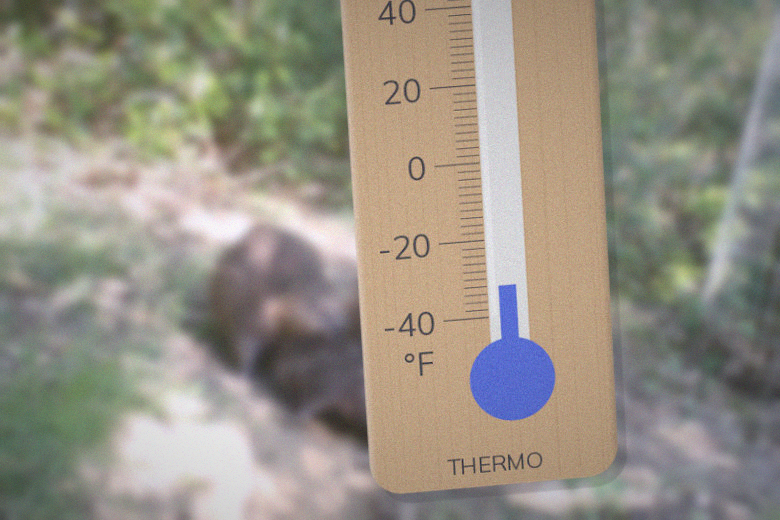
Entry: -32 °F
